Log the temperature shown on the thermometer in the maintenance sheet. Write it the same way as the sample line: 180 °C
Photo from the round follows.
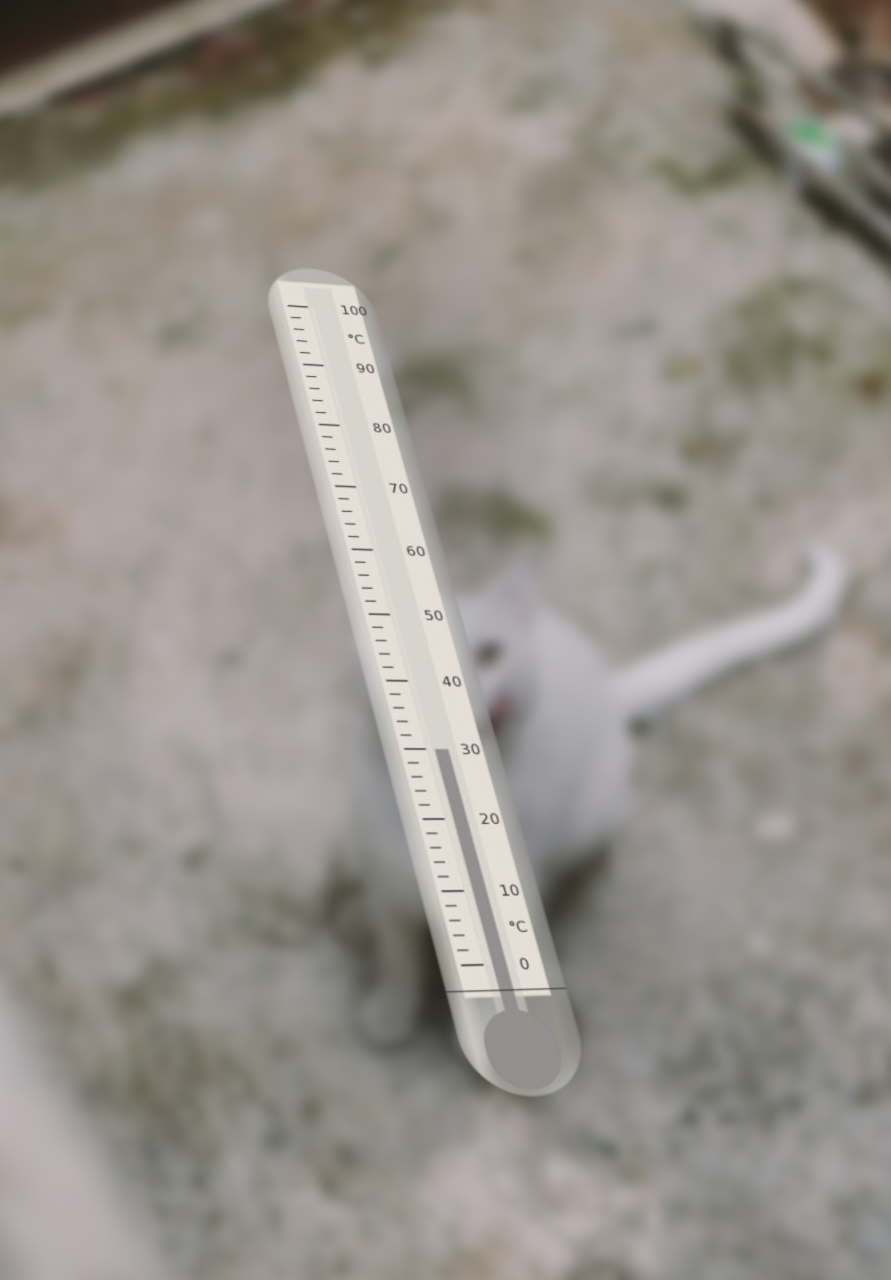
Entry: 30 °C
